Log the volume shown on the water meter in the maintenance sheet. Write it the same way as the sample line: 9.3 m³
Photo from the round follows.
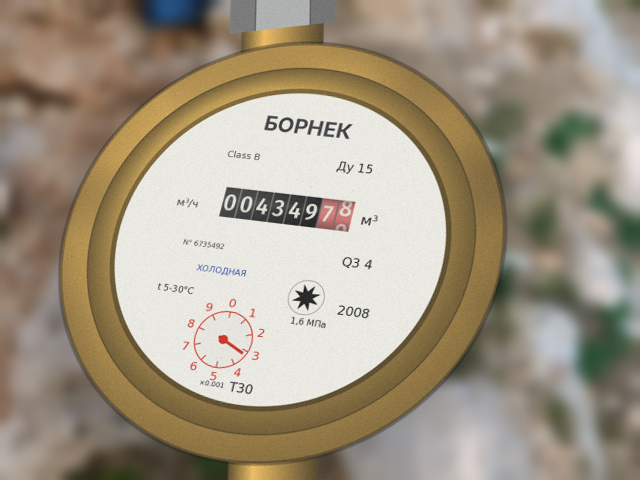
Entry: 4349.783 m³
